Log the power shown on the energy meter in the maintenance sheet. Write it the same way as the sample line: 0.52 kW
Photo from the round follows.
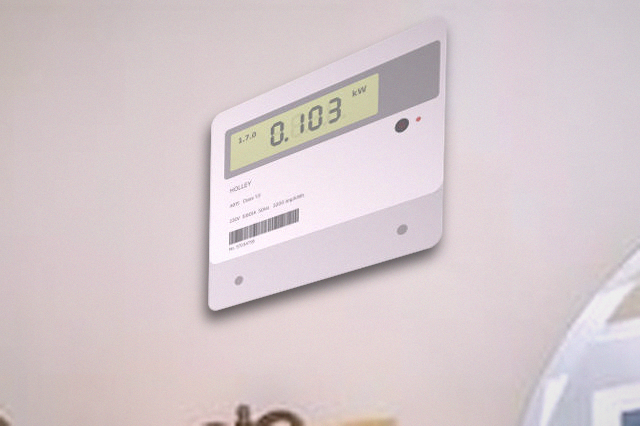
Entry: 0.103 kW
